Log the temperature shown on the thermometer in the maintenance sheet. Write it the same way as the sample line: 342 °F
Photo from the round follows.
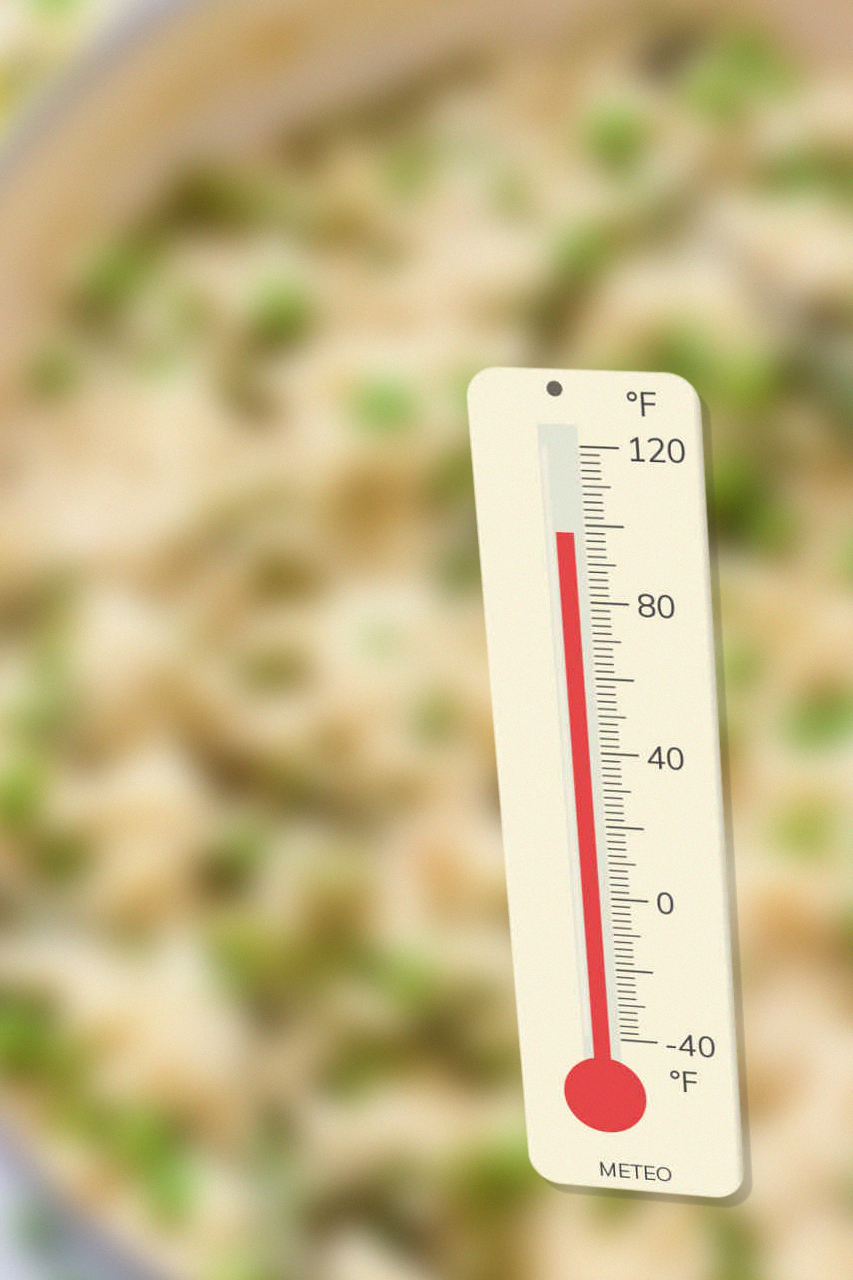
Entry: 98 °F
